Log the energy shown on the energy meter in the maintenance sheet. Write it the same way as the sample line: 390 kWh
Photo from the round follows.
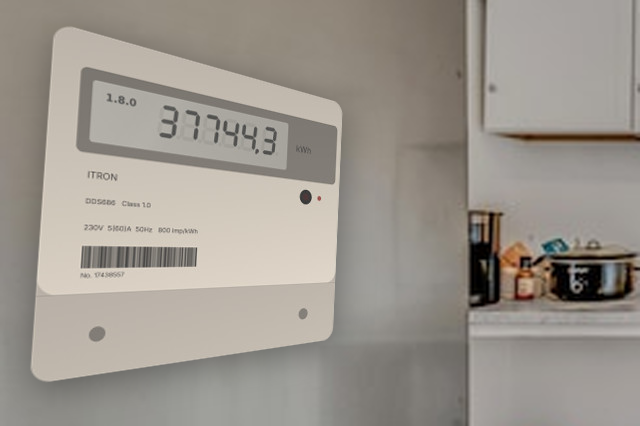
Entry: 37744.3 kWh
